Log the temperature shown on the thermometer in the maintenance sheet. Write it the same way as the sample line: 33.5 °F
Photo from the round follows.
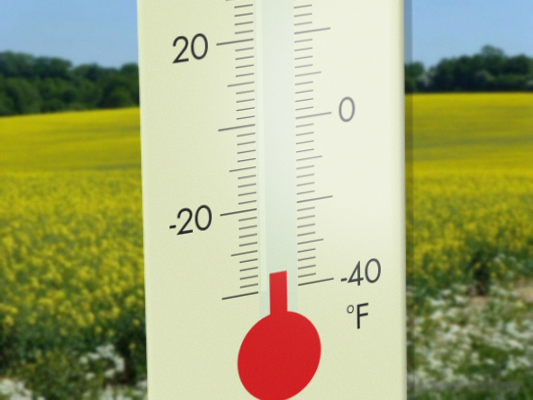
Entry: -36 °F
